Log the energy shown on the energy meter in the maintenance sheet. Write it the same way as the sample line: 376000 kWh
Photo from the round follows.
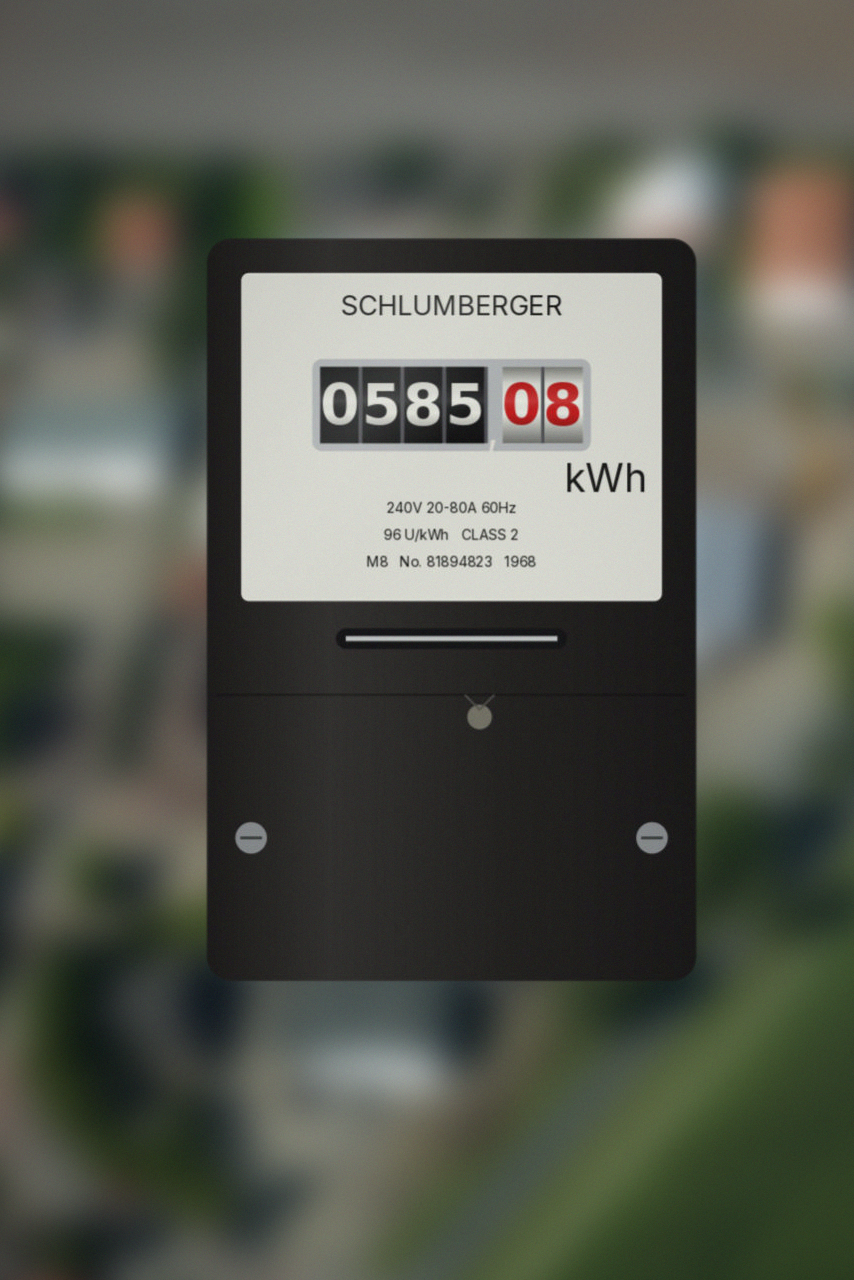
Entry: 585.08 kWh
